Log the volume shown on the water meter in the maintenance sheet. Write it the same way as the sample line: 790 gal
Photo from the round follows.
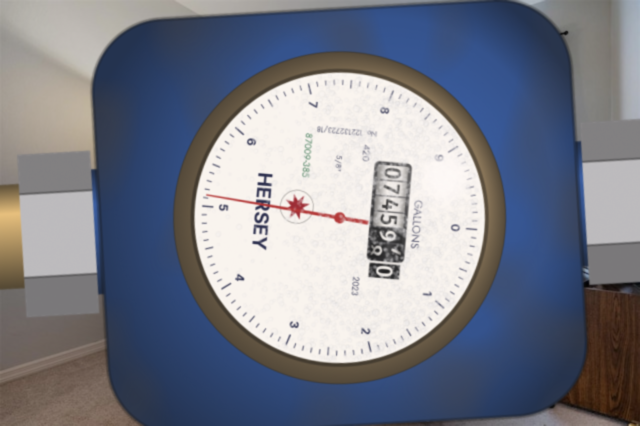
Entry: 745975.1 gal
